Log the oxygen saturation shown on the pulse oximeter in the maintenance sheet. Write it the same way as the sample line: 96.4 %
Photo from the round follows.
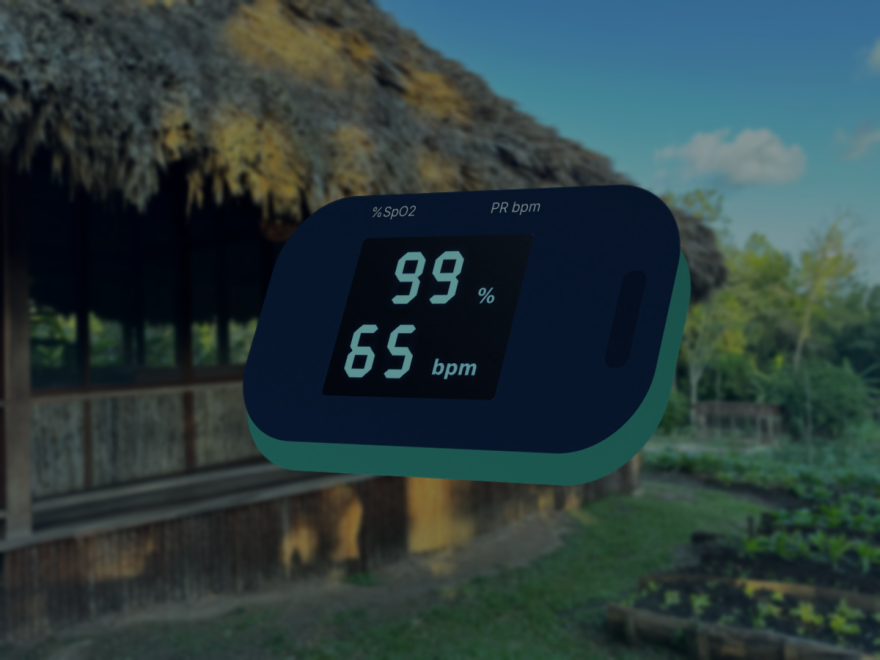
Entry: 99 %
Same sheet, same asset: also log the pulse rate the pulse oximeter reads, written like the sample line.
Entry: 65 bpm
